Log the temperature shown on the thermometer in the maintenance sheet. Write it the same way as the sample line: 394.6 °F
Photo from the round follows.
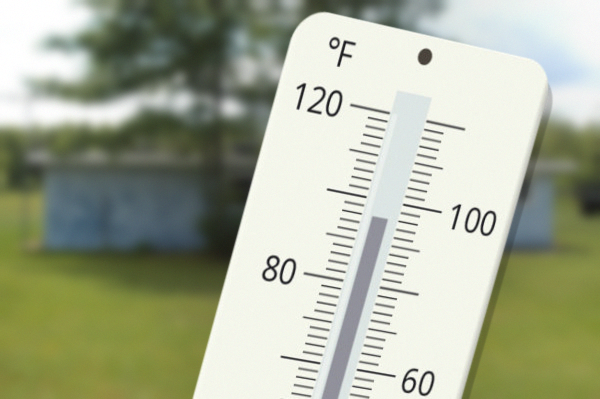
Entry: 96 °F
